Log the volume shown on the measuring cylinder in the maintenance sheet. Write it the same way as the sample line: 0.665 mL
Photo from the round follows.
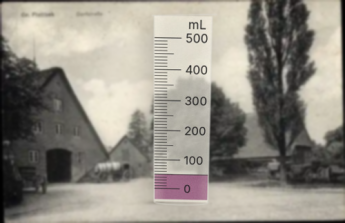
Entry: 50 mL
